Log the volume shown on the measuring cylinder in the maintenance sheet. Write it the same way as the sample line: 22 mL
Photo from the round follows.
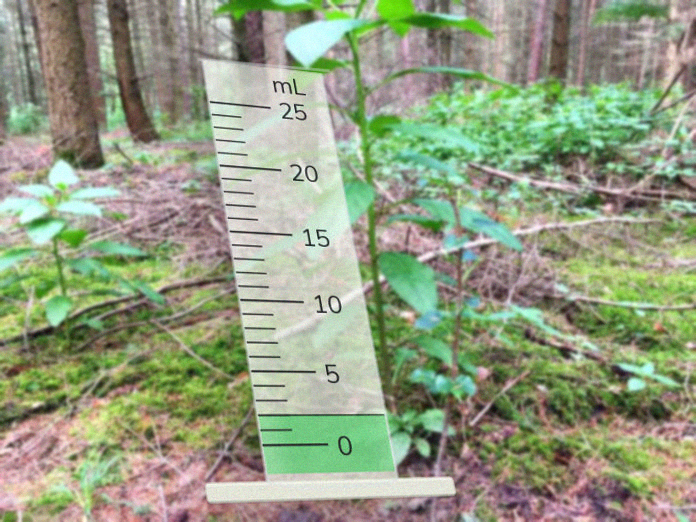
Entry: 2 mL
